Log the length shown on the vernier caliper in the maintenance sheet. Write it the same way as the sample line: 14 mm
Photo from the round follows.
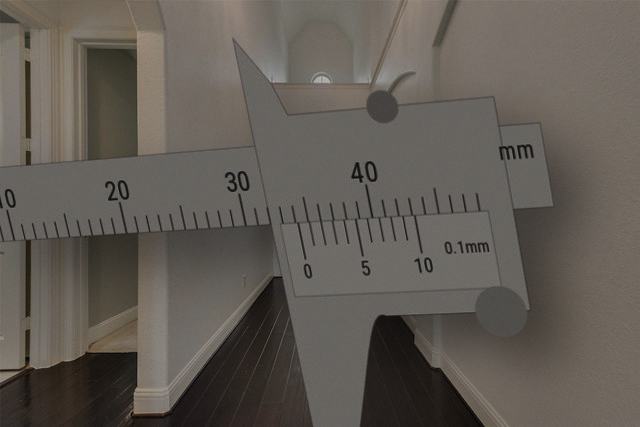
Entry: 34.2 mm
